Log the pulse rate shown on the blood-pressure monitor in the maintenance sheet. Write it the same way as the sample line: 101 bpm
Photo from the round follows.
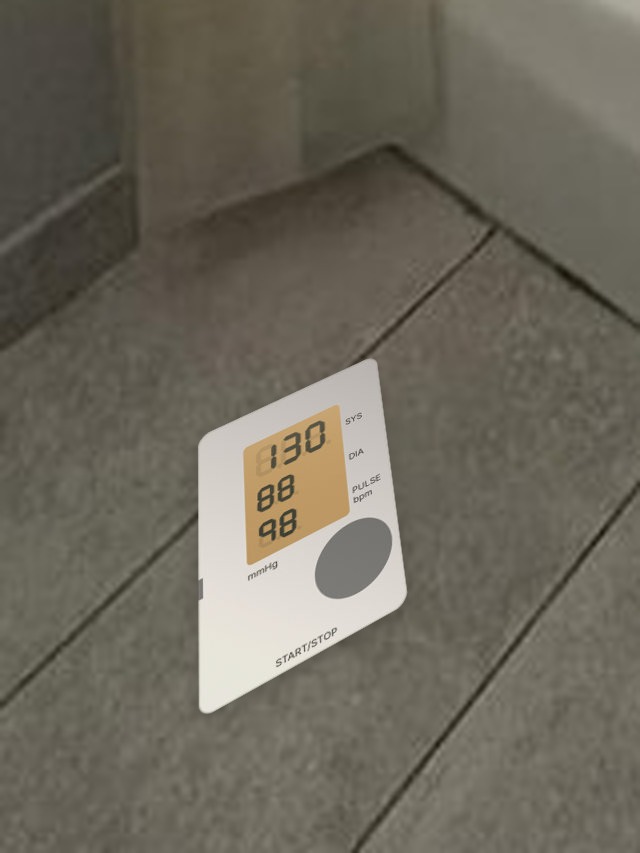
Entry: 98 bpm
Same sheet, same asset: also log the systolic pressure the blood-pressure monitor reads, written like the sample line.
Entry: 130 mmHg
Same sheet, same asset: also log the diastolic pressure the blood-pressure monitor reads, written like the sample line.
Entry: 88 mmHg
